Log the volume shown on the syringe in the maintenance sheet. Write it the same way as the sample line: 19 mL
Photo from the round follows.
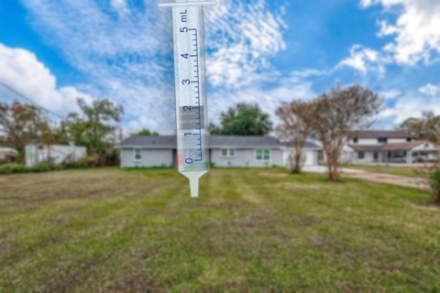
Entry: 1.2 mL
